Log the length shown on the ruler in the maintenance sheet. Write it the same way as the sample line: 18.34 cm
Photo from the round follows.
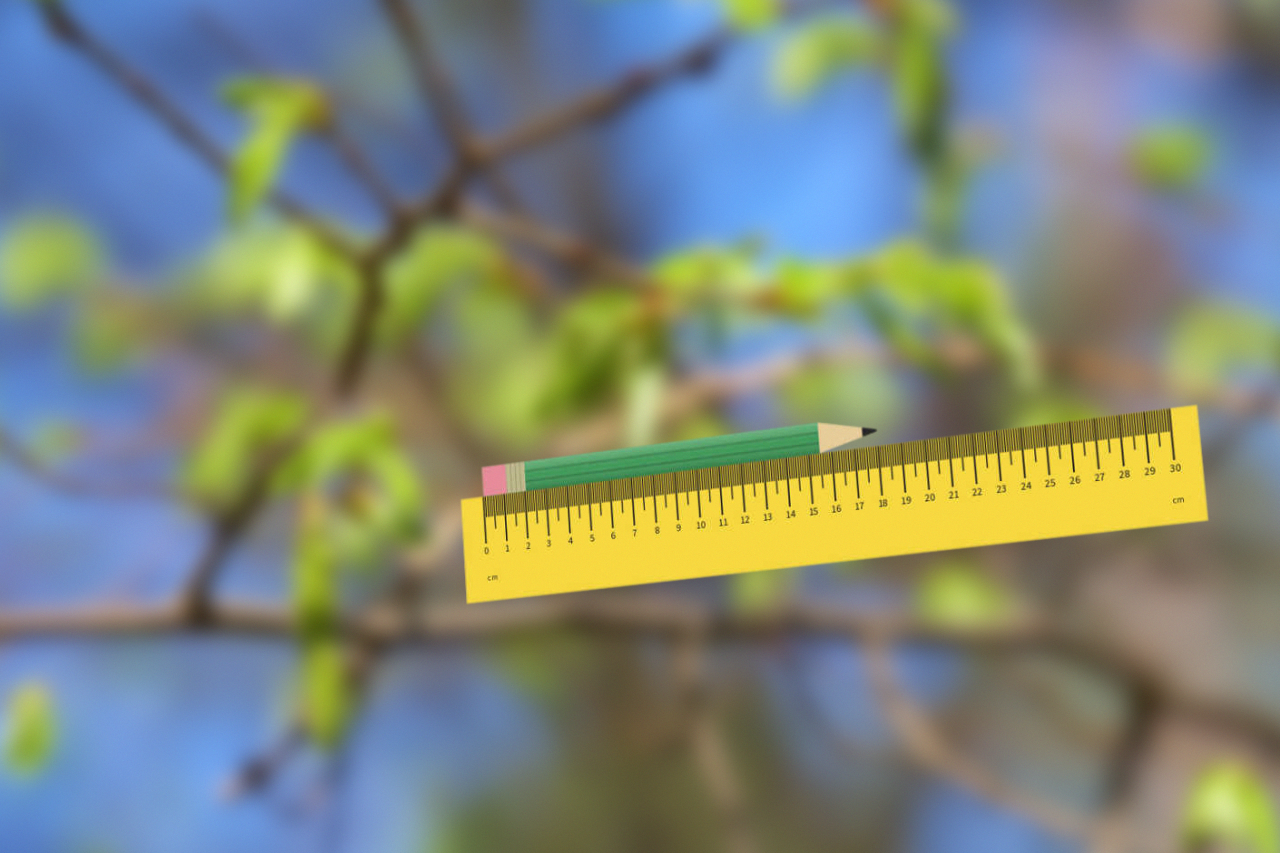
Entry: 18 cm
